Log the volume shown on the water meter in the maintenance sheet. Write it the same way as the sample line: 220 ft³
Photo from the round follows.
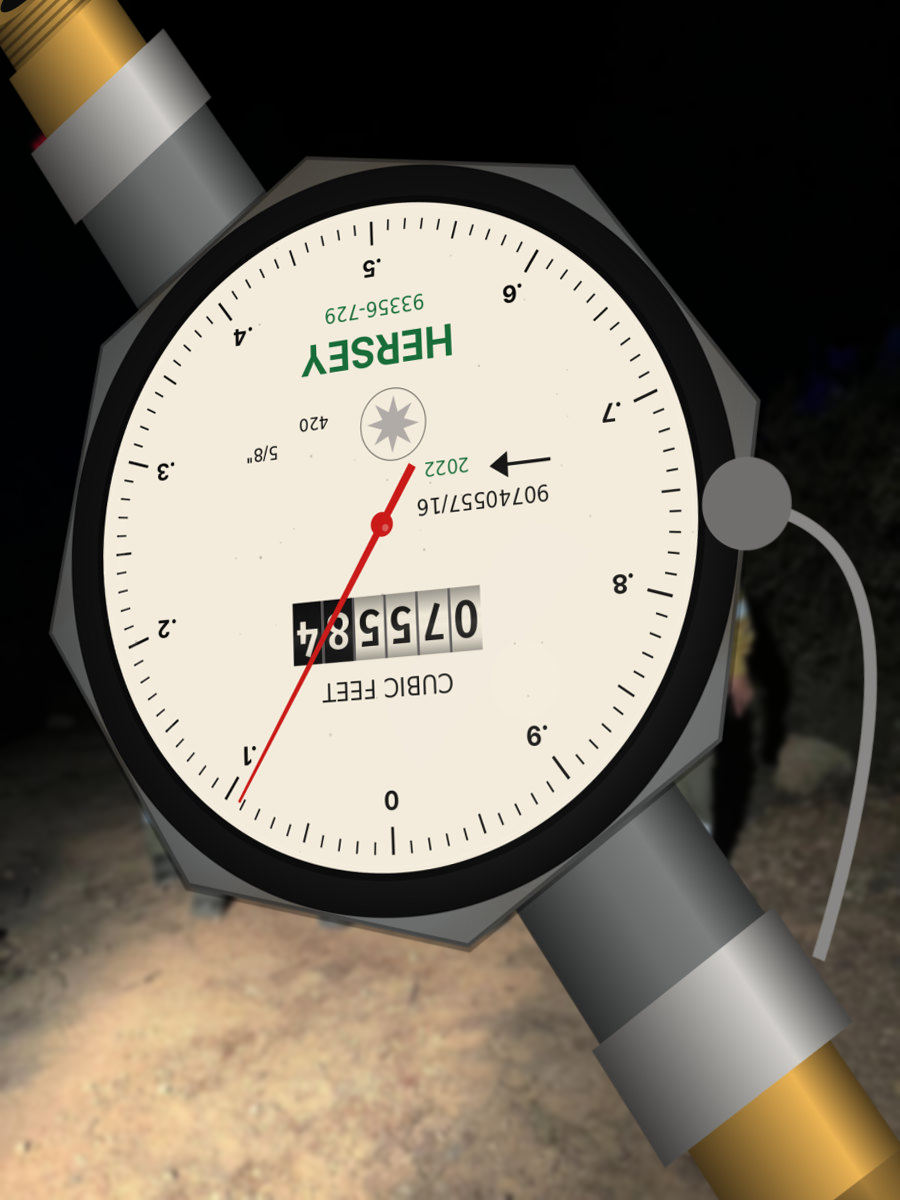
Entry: 75584.09 ft³
